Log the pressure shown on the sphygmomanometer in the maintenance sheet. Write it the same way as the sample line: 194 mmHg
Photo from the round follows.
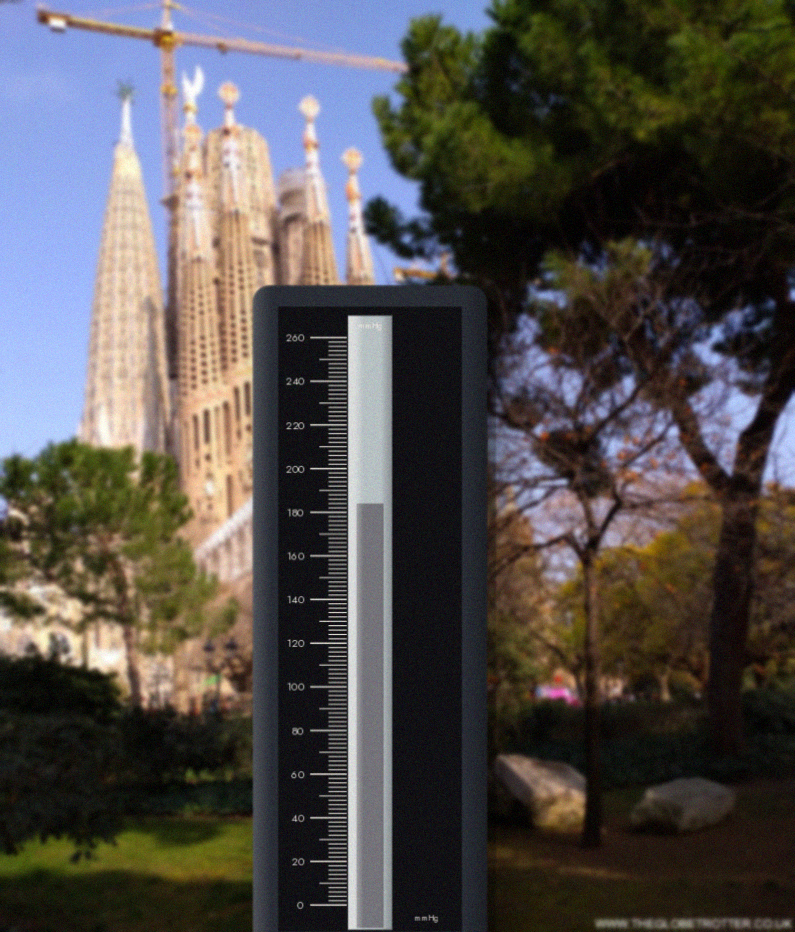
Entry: 184 mmHg
